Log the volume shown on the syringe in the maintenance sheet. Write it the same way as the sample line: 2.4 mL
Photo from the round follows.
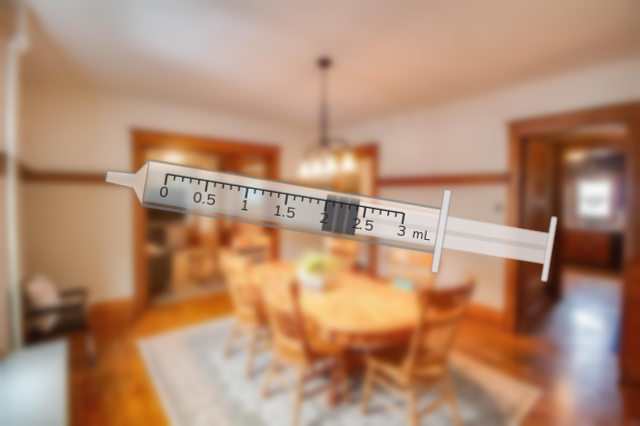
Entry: 2 mL
